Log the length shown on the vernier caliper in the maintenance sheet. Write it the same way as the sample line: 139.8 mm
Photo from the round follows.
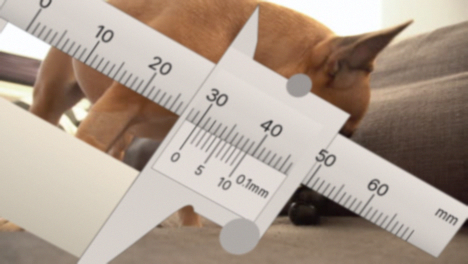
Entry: 30.0 mm
